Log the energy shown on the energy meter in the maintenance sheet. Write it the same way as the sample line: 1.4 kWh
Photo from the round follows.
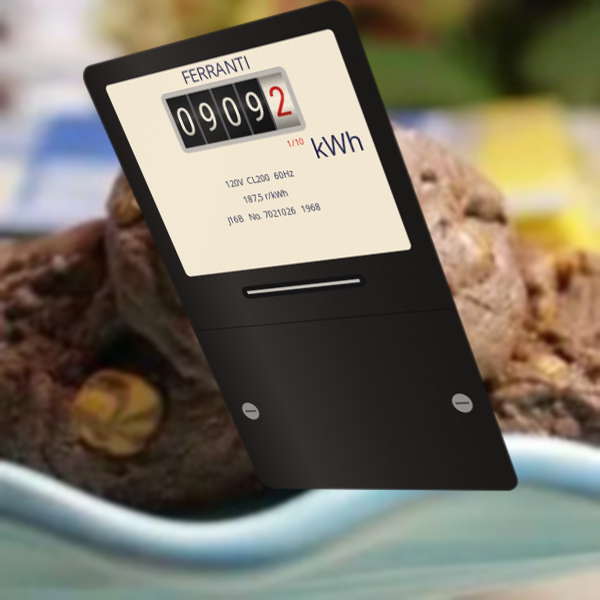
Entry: 909.2 kWh
